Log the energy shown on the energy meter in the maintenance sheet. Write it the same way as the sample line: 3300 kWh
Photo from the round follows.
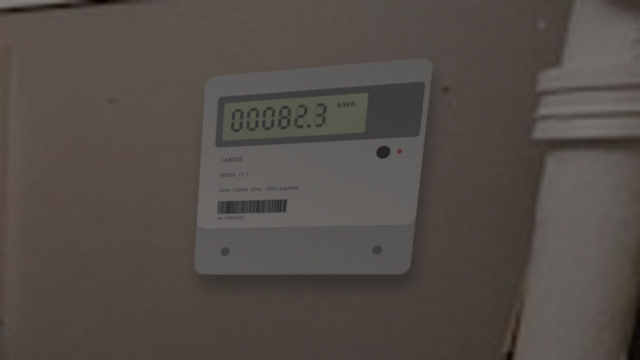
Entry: 82.3 kWh
